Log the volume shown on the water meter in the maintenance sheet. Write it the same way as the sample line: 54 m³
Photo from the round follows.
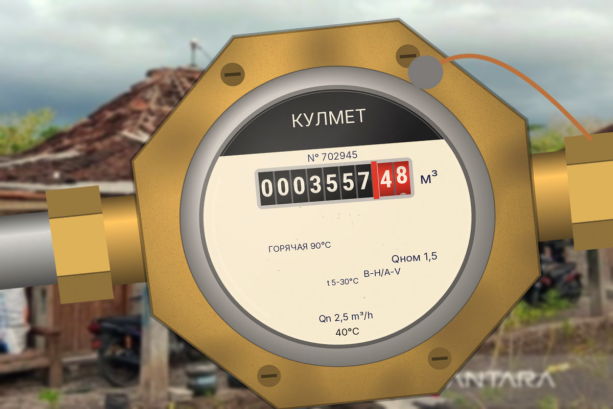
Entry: 3557.48 m³
